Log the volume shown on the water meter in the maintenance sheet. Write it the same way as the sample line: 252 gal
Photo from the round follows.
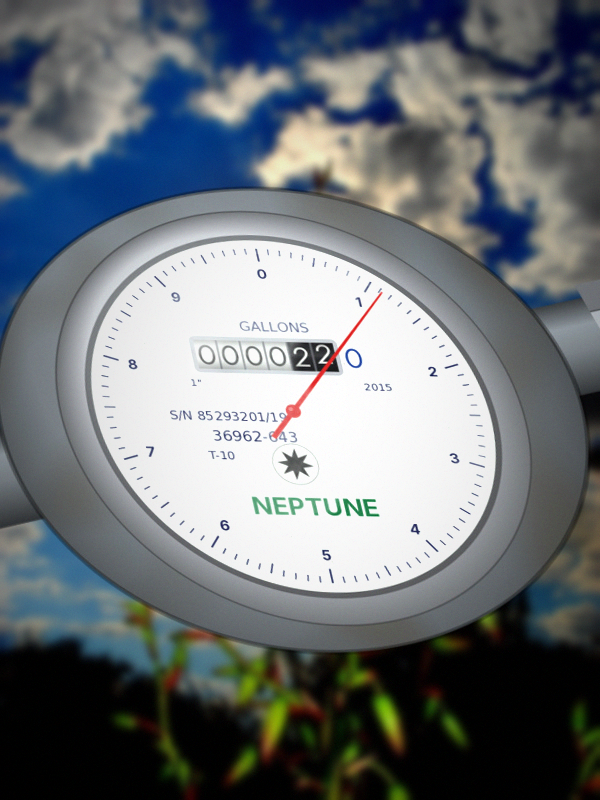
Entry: 221.1 gal
